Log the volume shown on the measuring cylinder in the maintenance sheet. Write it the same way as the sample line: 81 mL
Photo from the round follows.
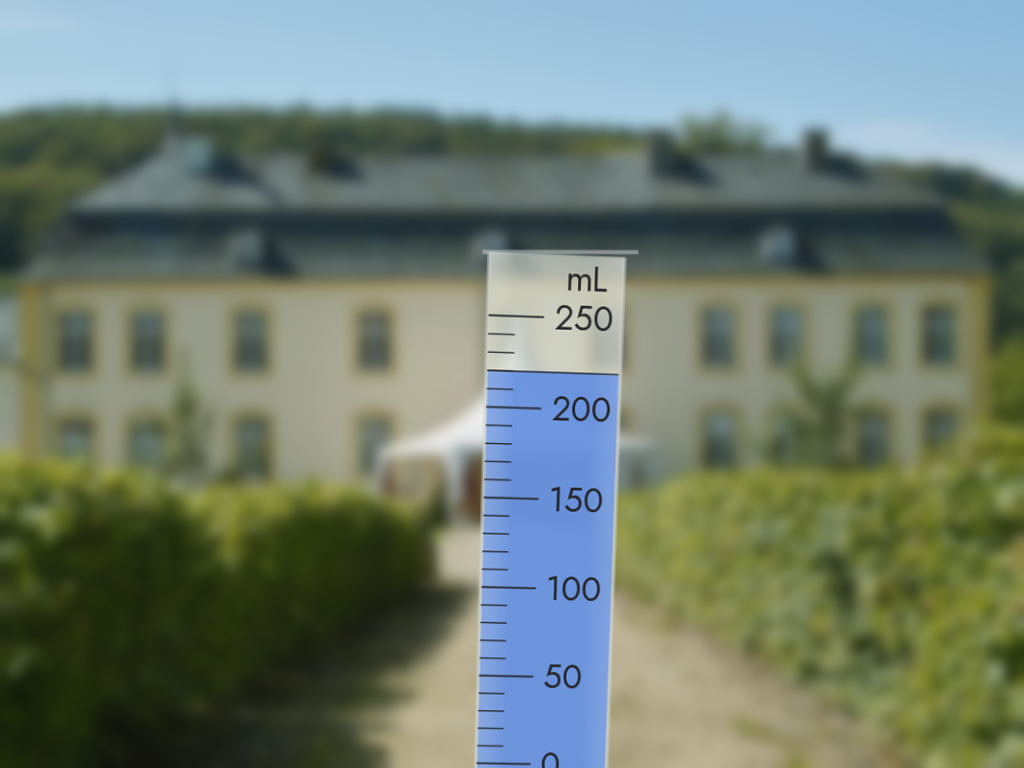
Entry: 220 mL
